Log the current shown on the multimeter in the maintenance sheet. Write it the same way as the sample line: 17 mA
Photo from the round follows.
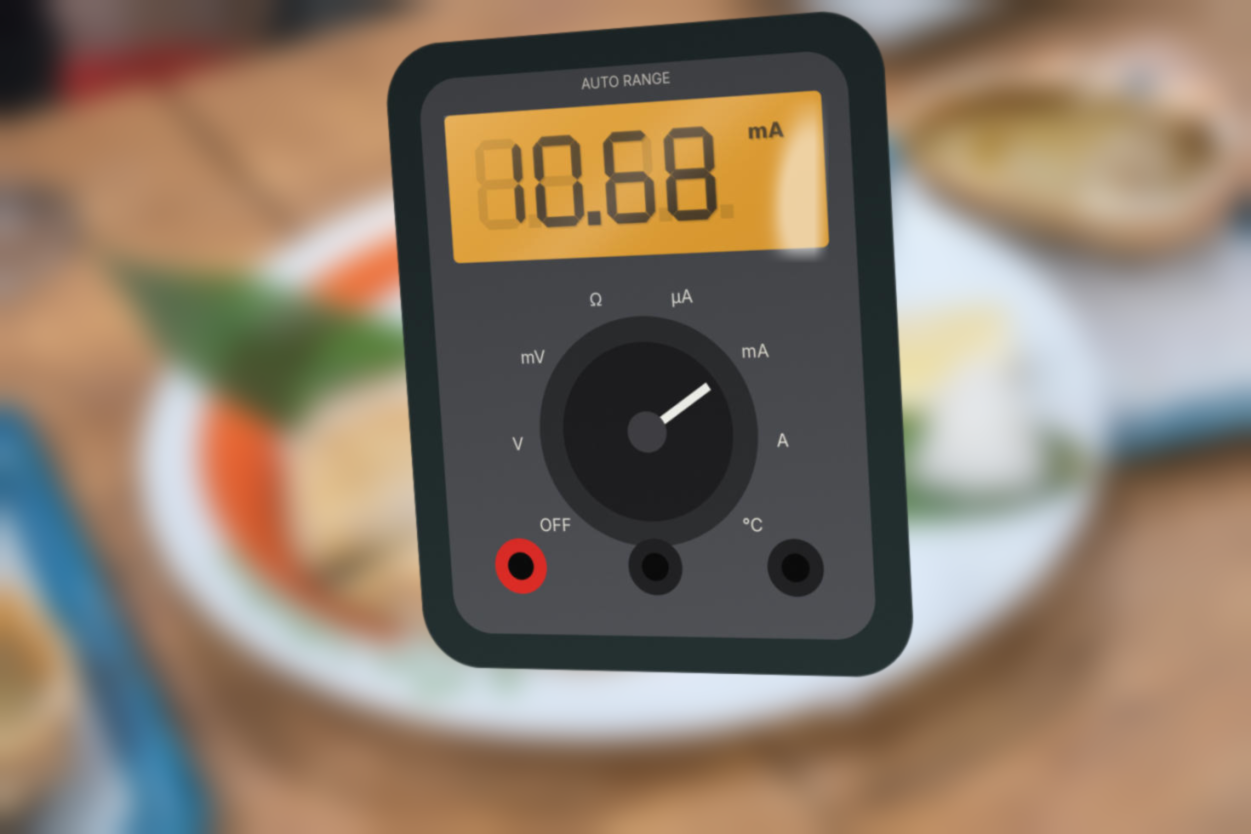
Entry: 10.68 mA
